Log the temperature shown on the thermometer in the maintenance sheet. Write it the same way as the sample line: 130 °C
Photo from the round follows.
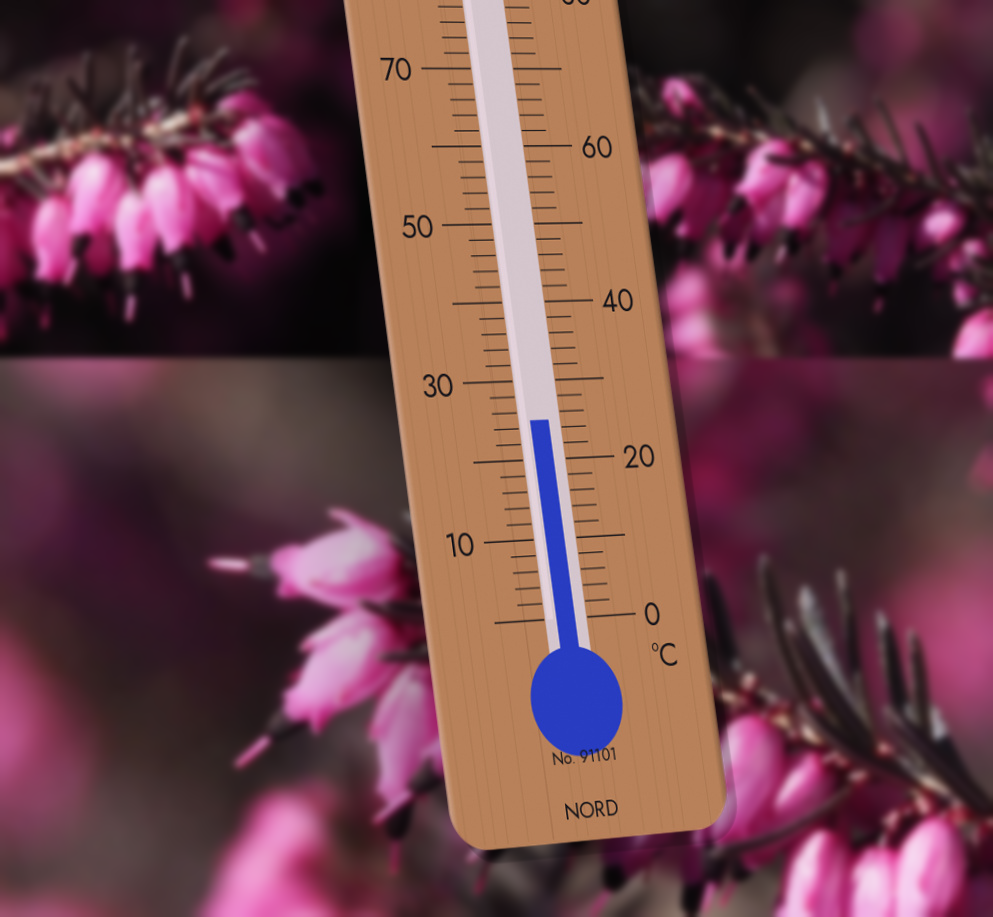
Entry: 25 °C
